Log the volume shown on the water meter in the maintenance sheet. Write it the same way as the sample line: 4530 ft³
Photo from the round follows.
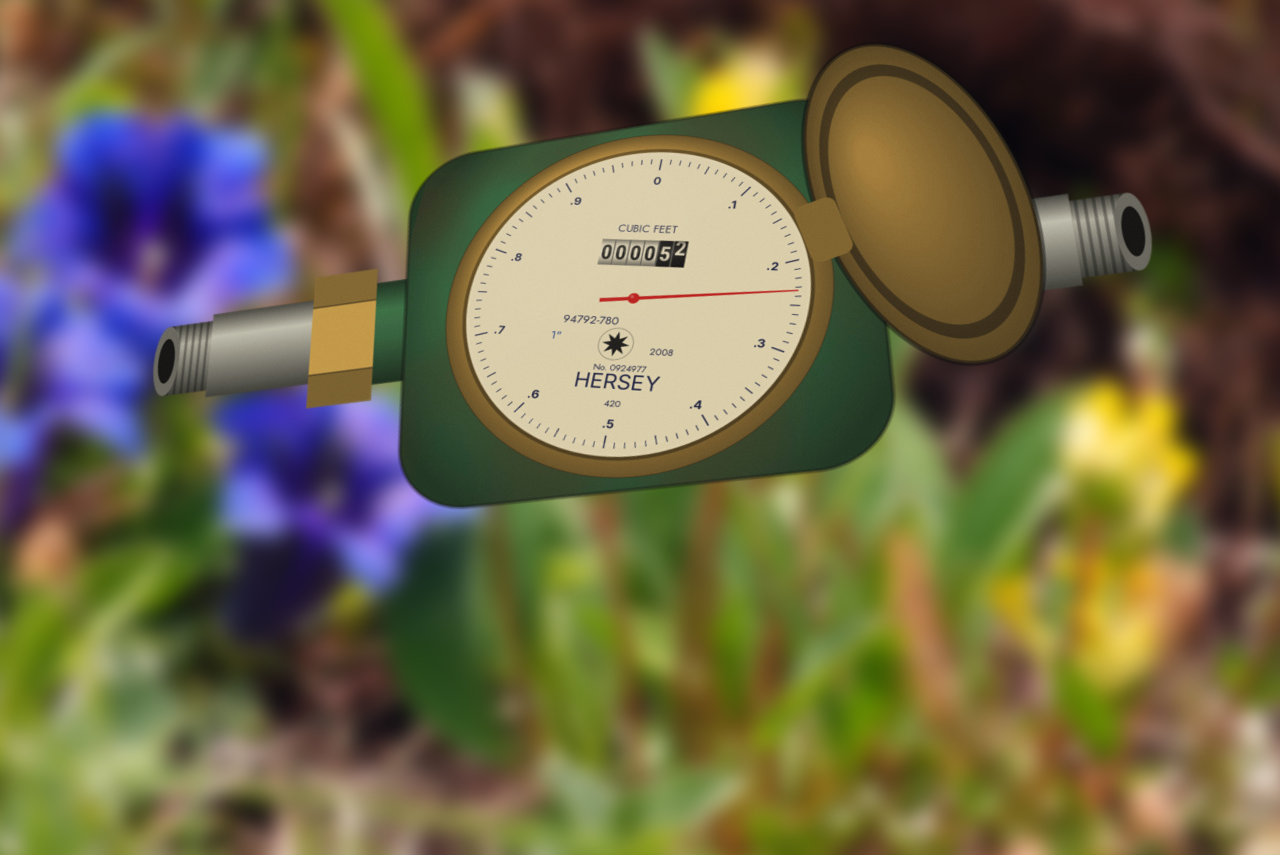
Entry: 52.23 ft³
